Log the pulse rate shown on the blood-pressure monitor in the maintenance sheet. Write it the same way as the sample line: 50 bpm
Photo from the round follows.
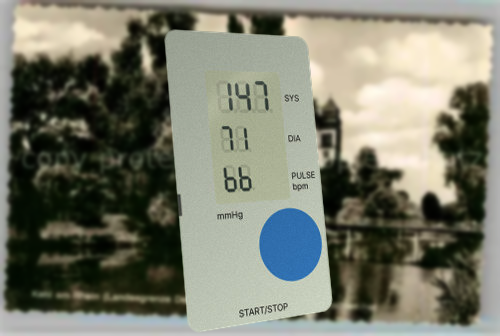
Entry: 66 bpm
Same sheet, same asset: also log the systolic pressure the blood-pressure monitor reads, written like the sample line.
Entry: 147 mmHg
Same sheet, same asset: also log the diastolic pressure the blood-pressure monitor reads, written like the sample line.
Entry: 71 mmHg
